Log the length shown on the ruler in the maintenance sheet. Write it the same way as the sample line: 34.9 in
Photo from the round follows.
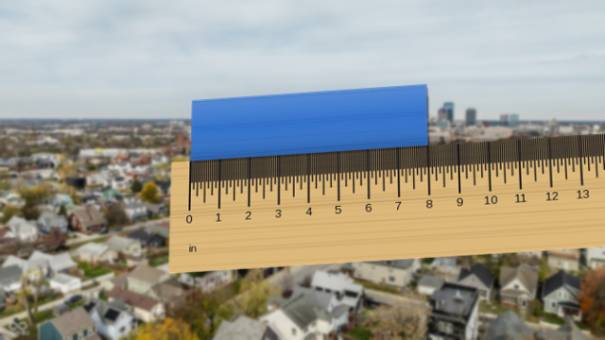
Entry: 8 in
